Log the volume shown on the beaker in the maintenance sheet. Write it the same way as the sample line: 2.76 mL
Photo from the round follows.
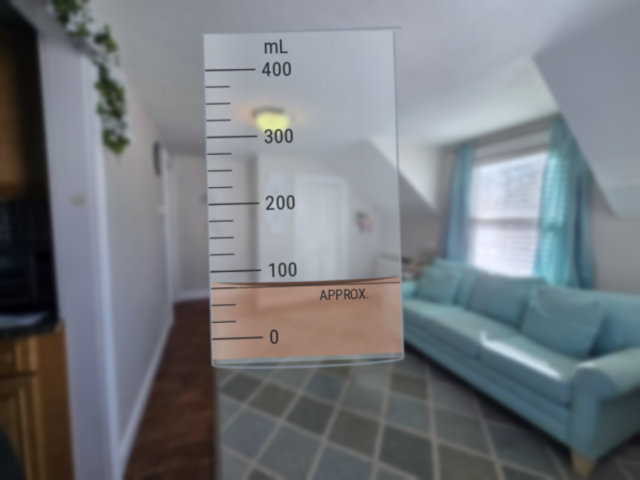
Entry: 75 mL
